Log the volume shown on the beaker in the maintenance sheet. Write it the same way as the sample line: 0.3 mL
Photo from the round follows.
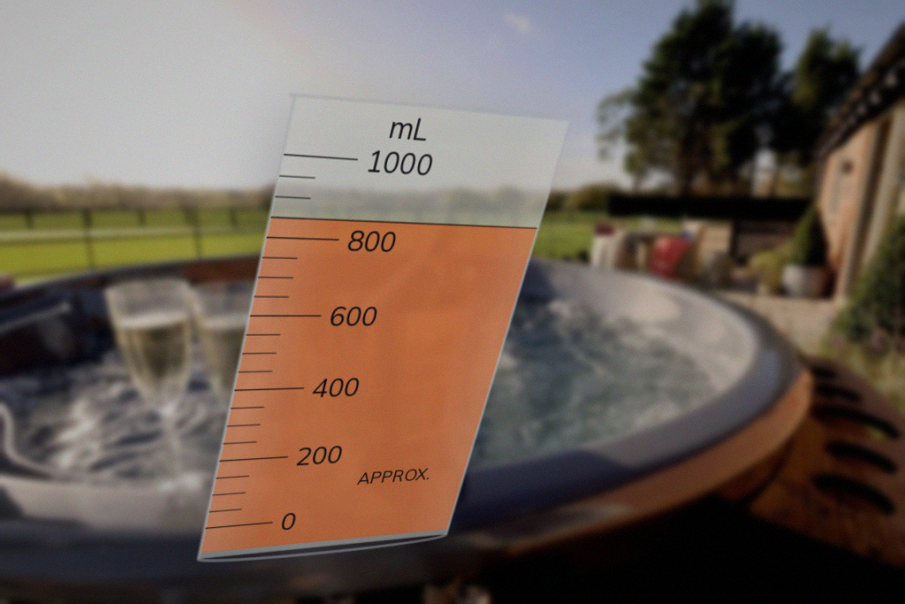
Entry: 850 mL
